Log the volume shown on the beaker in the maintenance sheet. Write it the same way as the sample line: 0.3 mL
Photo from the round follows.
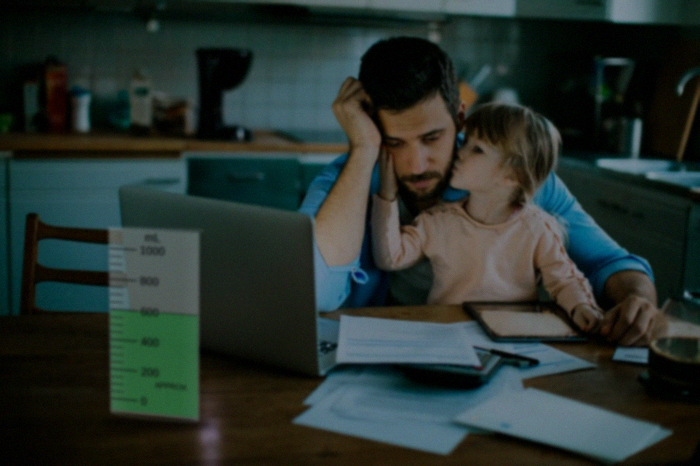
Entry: 600 mL
